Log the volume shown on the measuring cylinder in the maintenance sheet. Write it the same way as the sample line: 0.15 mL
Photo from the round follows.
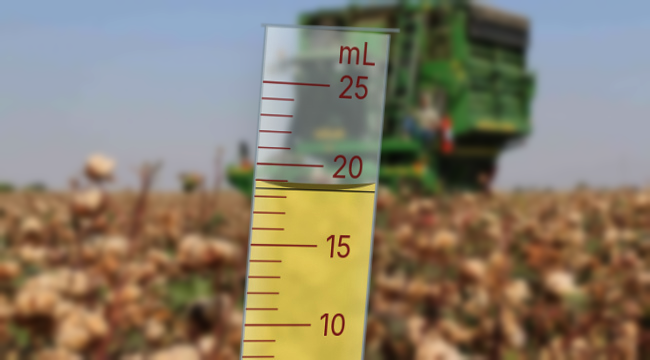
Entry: 18.5 mL
